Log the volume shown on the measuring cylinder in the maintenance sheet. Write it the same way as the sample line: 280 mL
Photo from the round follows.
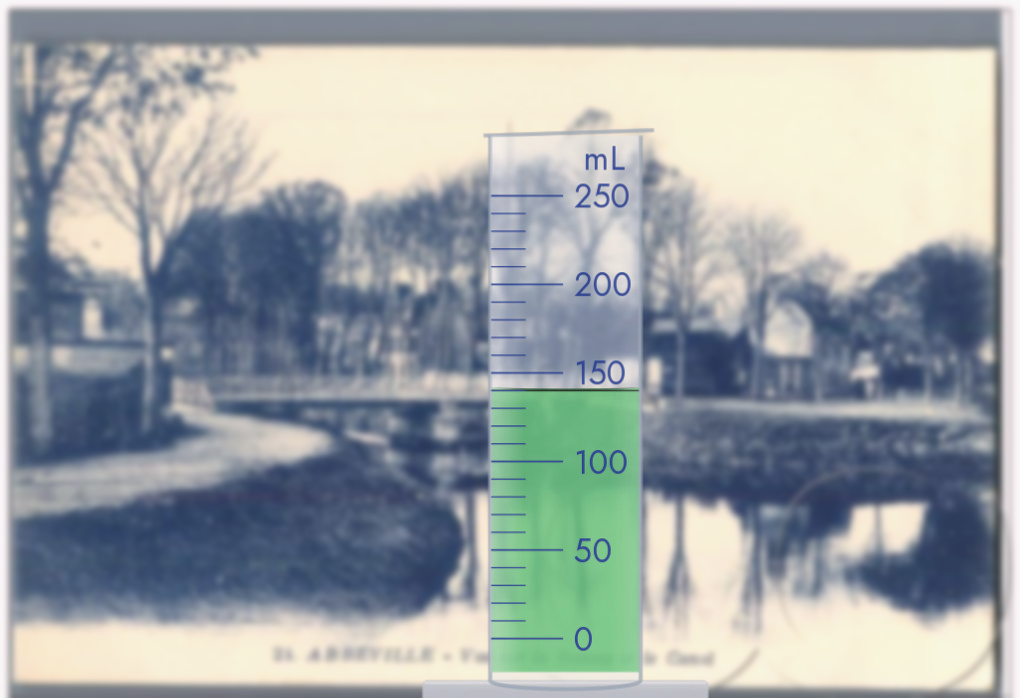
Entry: 140 mL
